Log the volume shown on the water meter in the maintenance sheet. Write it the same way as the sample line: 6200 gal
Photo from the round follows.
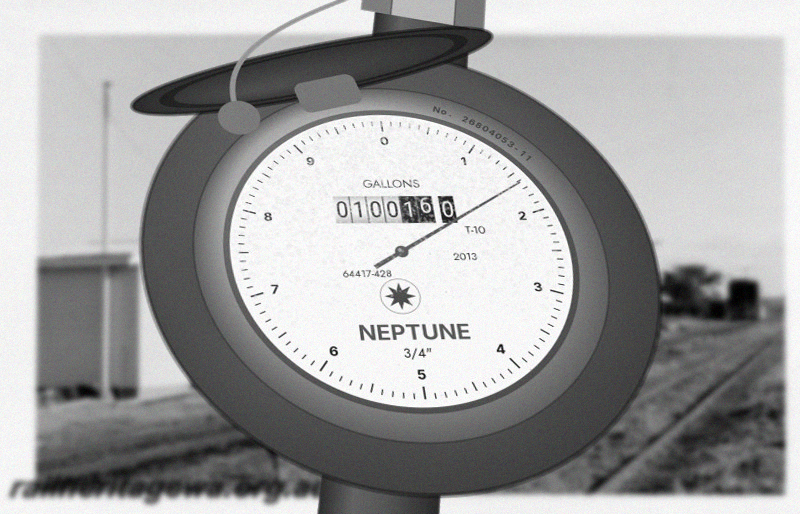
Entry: 100161.6 gal
